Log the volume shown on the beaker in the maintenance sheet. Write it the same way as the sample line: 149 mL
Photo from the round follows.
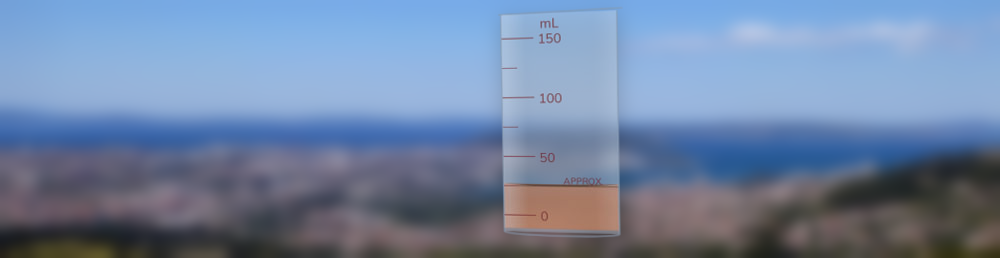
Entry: 25 mL
